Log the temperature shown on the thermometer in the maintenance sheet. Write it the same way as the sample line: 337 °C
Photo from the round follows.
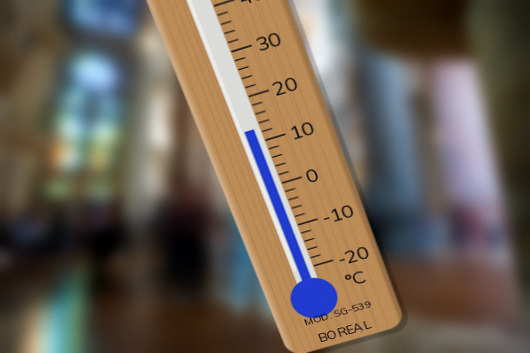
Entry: 13 °C
